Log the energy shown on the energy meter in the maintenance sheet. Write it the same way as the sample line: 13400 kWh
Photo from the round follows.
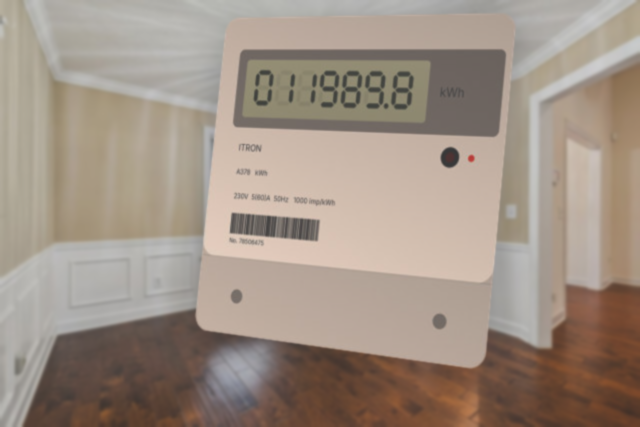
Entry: 11989.8 kWh
